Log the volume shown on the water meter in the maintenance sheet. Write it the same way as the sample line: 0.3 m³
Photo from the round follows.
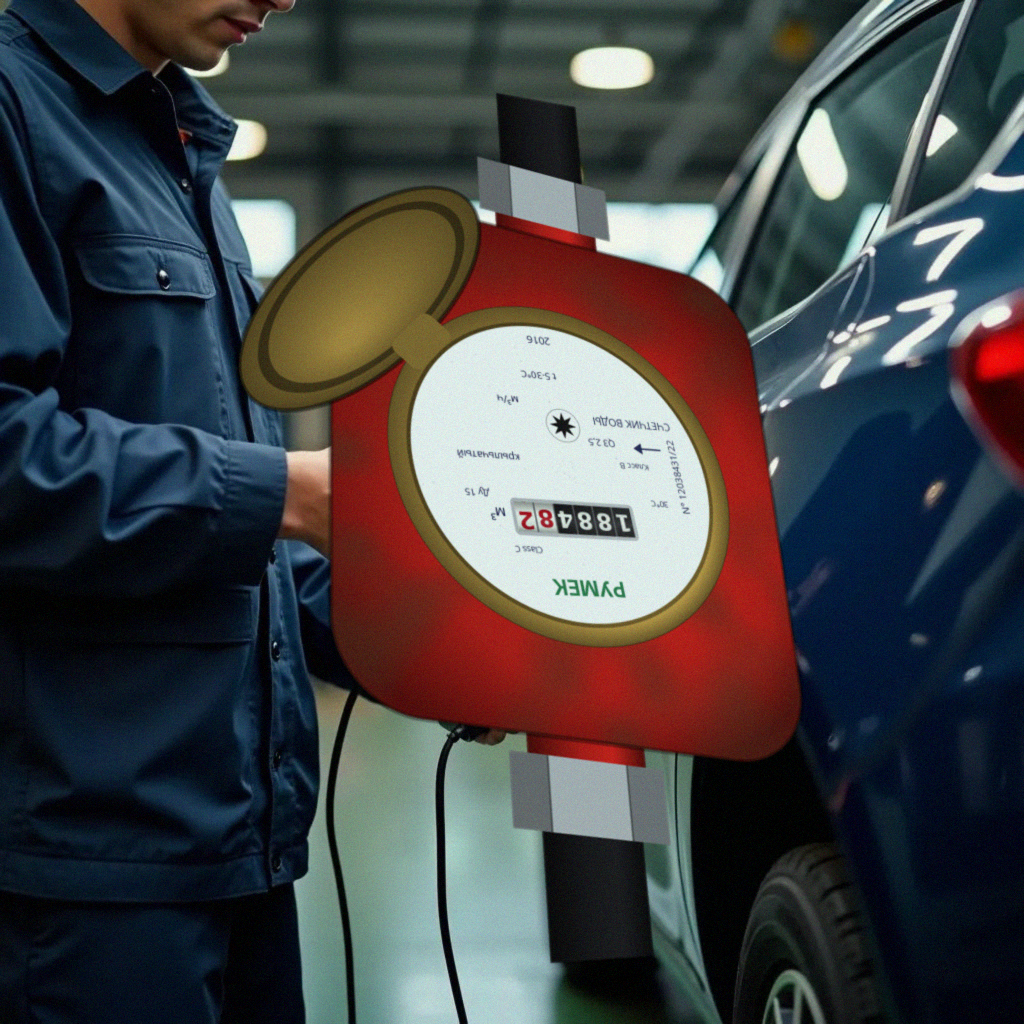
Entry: 1884.82 m³
